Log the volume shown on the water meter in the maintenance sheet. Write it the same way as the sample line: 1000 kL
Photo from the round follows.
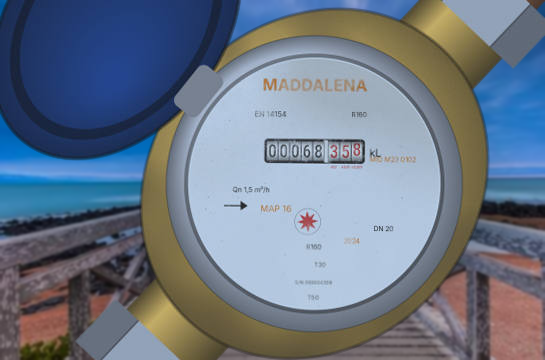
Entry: 68.358 kL
